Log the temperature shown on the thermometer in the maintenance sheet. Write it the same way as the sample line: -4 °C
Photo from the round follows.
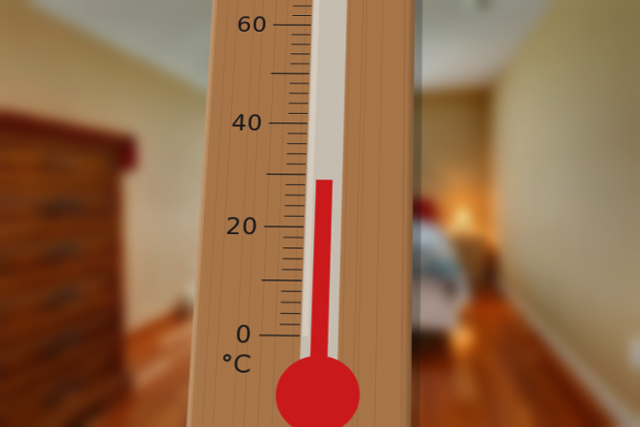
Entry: 29 °C
